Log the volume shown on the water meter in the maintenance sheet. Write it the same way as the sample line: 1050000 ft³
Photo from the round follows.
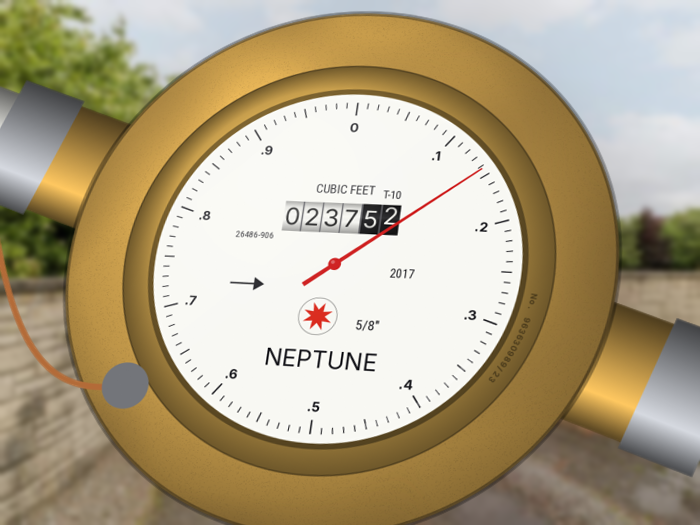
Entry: 23752.14 ft³
